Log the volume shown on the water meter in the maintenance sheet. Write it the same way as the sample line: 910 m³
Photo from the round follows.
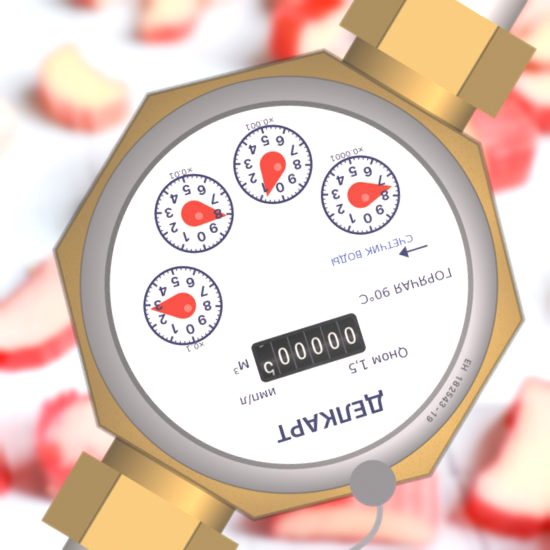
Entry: 5.2807 m³
